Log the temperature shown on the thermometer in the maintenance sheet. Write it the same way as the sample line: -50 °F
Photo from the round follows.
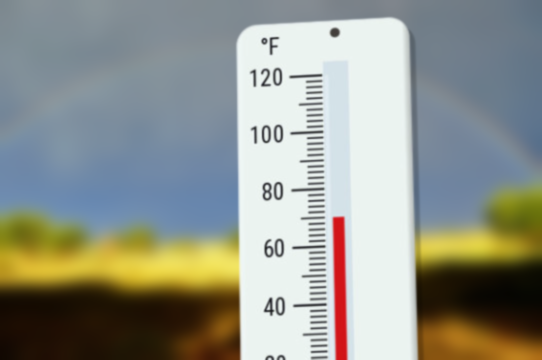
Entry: 70 °F
